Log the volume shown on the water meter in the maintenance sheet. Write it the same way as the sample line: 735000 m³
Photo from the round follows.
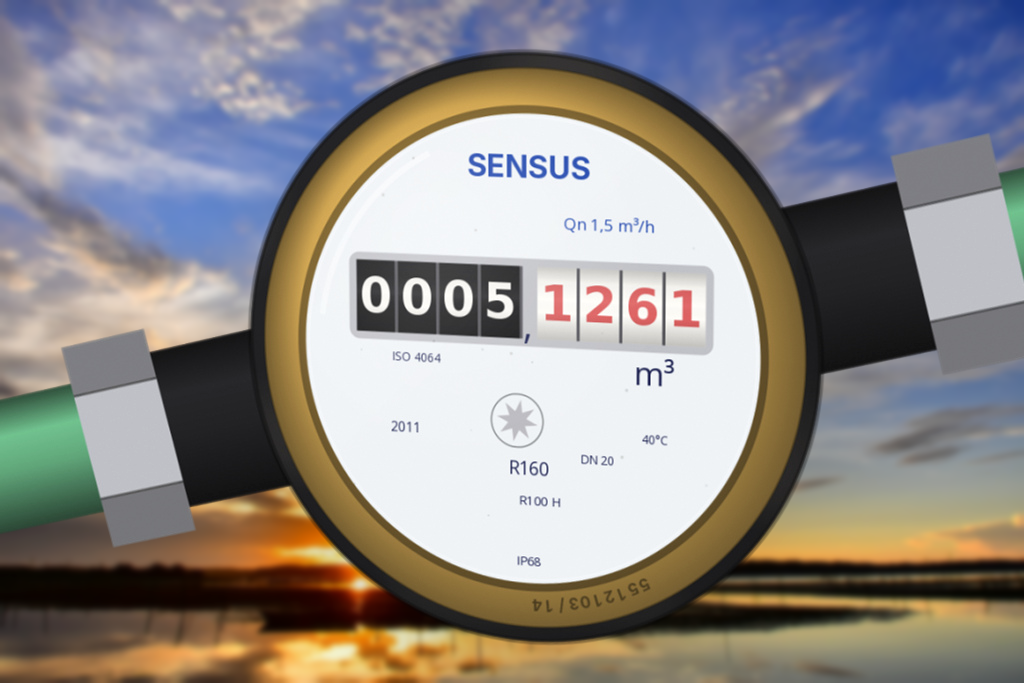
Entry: 5.1261 m³
